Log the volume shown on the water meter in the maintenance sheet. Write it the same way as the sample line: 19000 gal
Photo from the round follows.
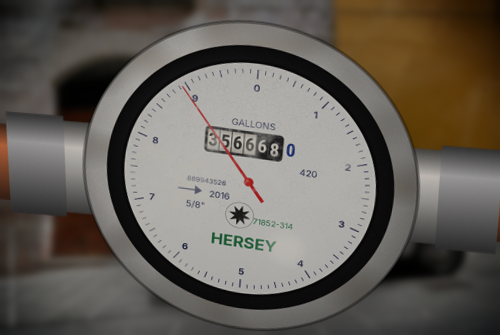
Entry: 3566678.9 gal
